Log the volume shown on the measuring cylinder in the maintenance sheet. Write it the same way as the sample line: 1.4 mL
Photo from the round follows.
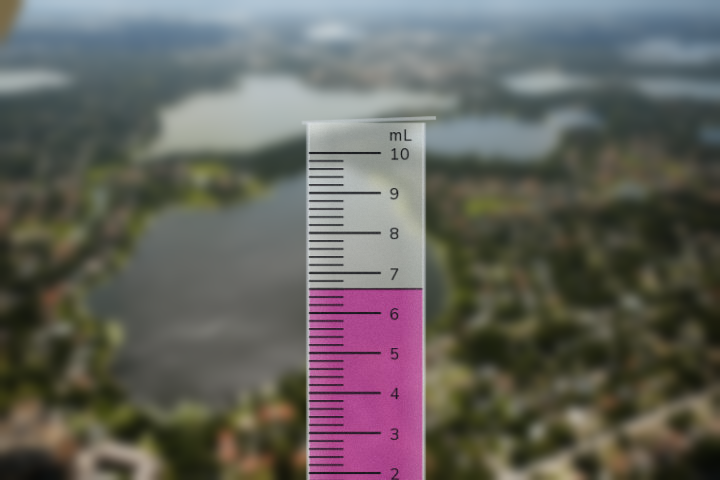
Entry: 6.6 mL
